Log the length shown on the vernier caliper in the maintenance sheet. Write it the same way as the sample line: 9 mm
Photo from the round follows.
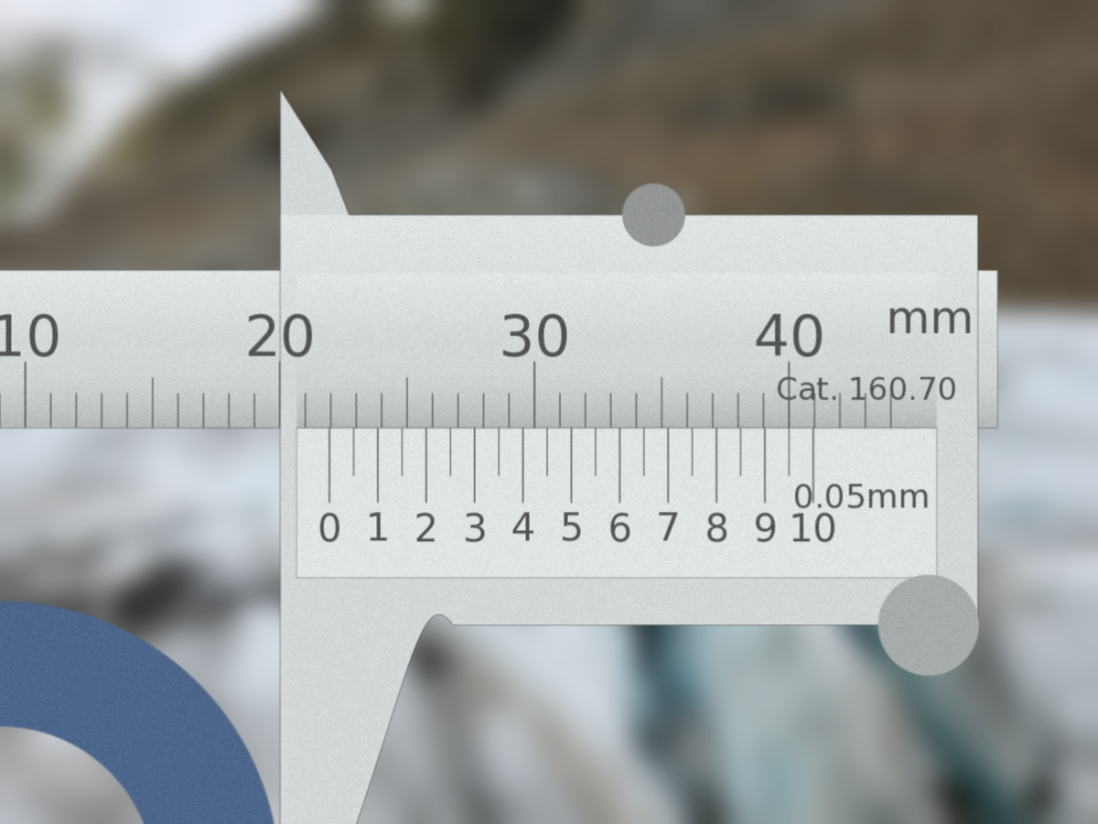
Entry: 21.95 mm
